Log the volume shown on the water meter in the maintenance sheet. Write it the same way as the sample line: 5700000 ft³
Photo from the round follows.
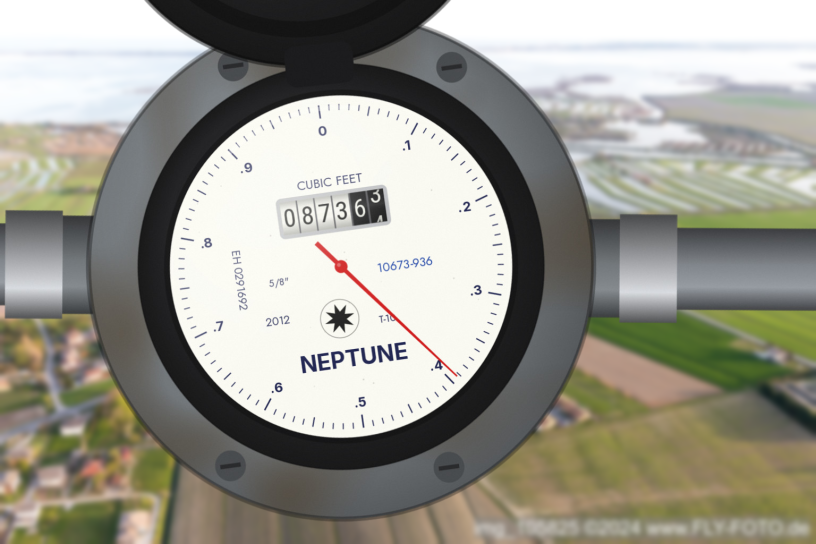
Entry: 87363.39 ft³
